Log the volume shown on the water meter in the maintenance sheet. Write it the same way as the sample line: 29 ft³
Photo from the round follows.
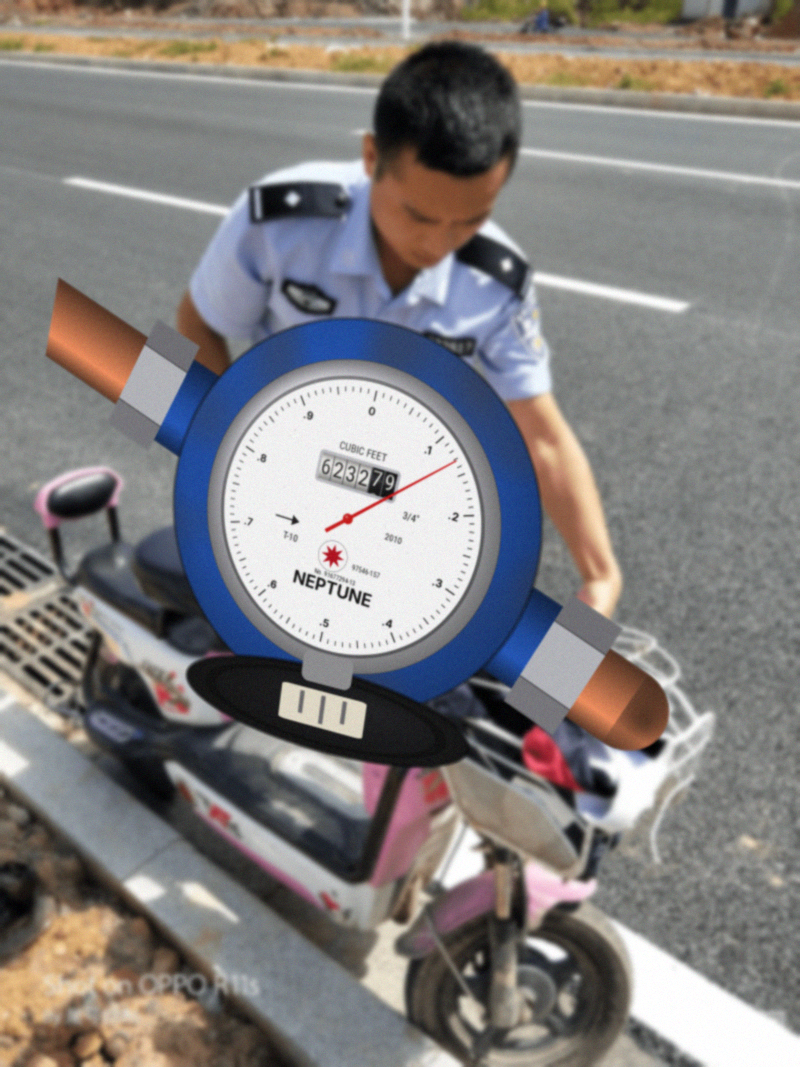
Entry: 623279.13 ft³
